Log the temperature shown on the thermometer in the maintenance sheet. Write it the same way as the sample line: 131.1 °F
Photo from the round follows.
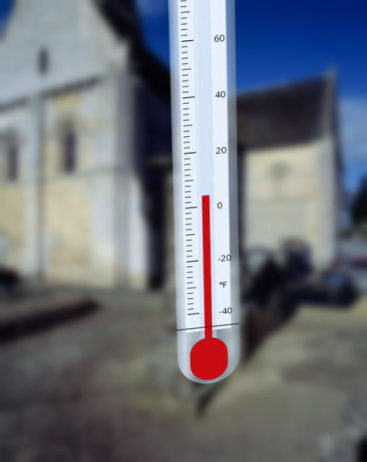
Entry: 4 °F
